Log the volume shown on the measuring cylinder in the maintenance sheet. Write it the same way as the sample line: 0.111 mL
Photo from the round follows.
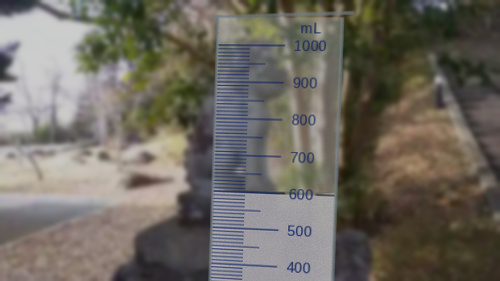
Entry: 600 mL
